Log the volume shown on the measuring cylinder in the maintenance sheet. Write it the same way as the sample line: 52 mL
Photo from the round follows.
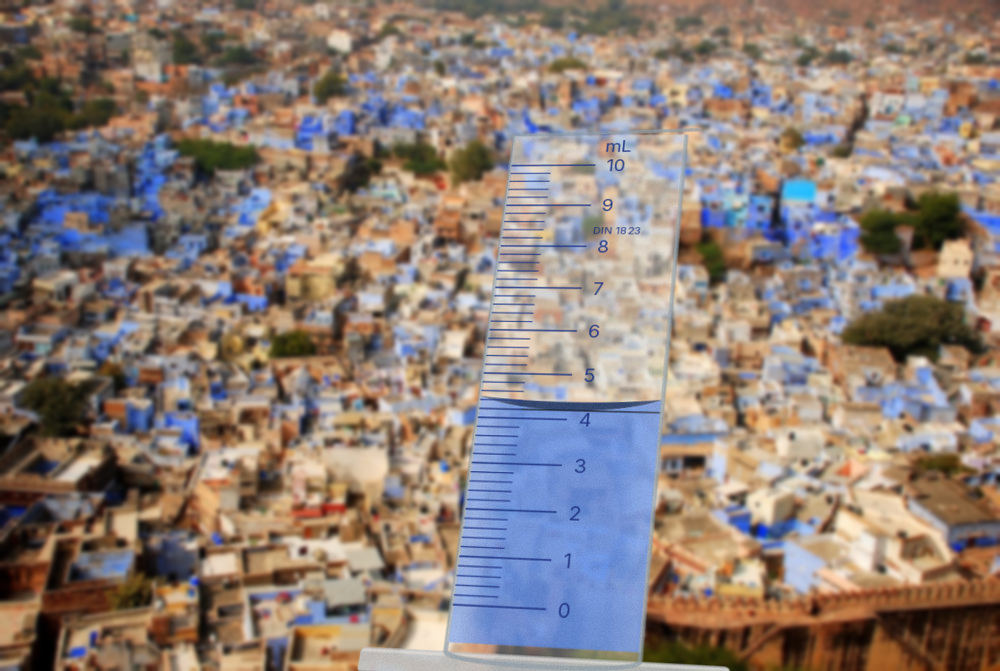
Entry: 4.2 mL
